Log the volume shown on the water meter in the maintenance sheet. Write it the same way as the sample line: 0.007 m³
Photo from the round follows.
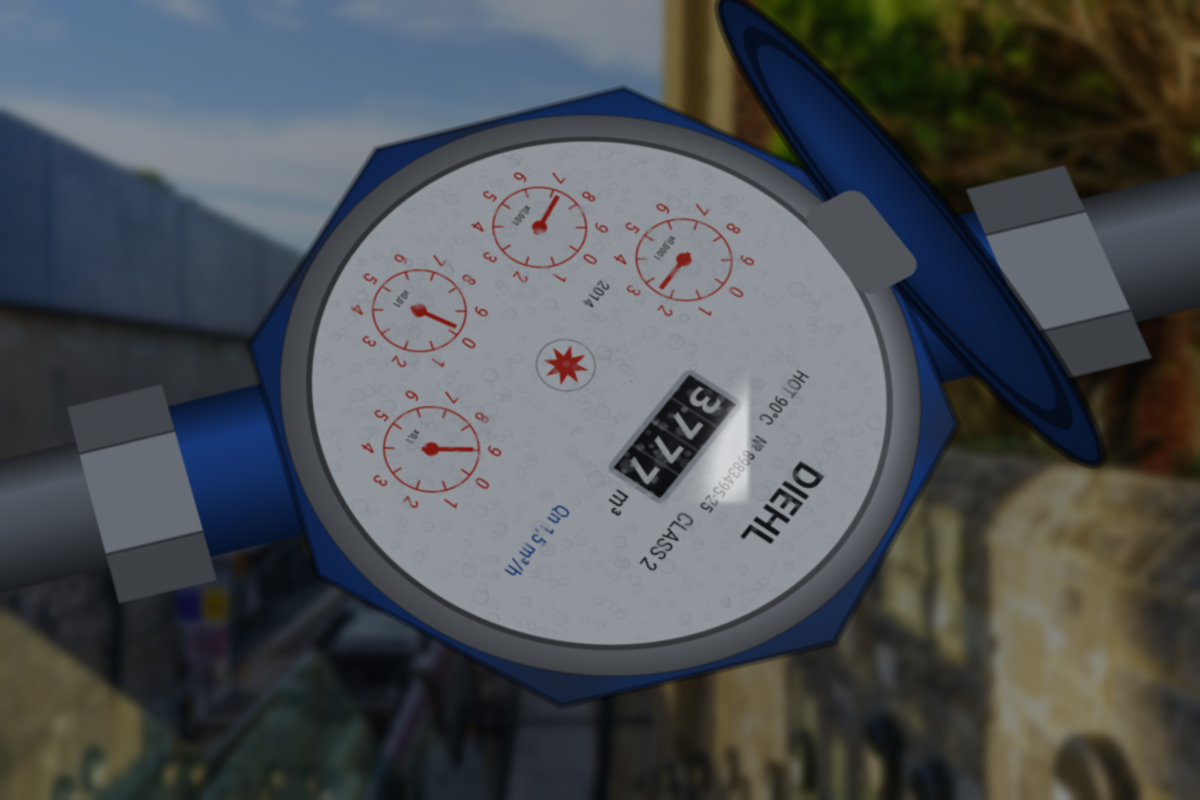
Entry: 3776.8972 m³
